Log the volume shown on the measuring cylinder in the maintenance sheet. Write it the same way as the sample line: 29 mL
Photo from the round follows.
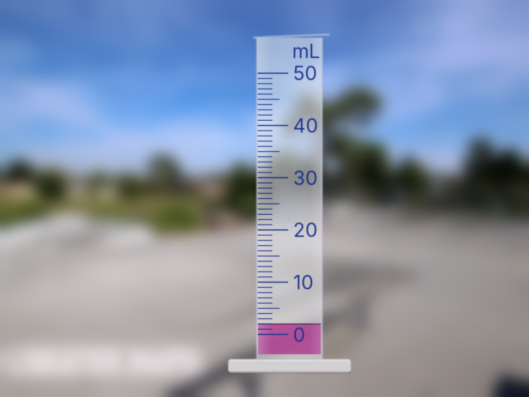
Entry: 2 mL
